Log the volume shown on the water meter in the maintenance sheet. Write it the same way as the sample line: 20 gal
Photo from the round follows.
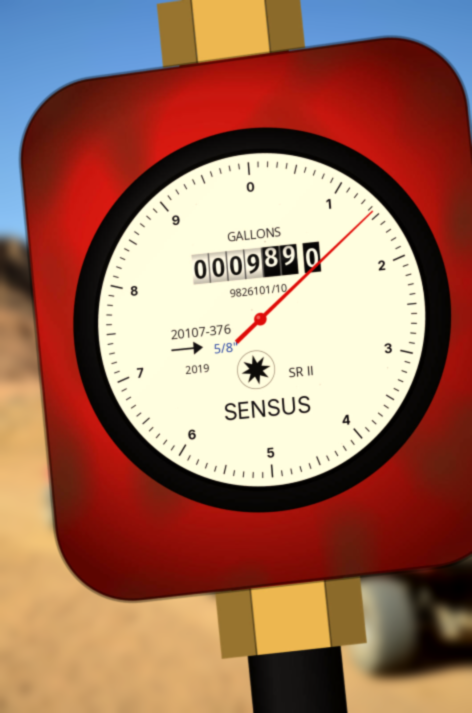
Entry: 9891.4 gal
